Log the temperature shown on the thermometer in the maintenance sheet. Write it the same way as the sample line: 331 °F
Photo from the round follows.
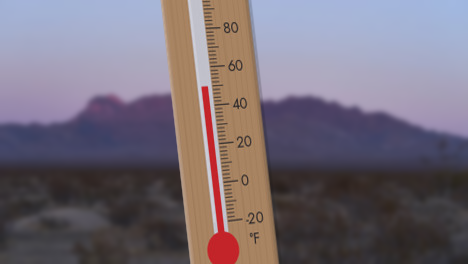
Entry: 50 °F
